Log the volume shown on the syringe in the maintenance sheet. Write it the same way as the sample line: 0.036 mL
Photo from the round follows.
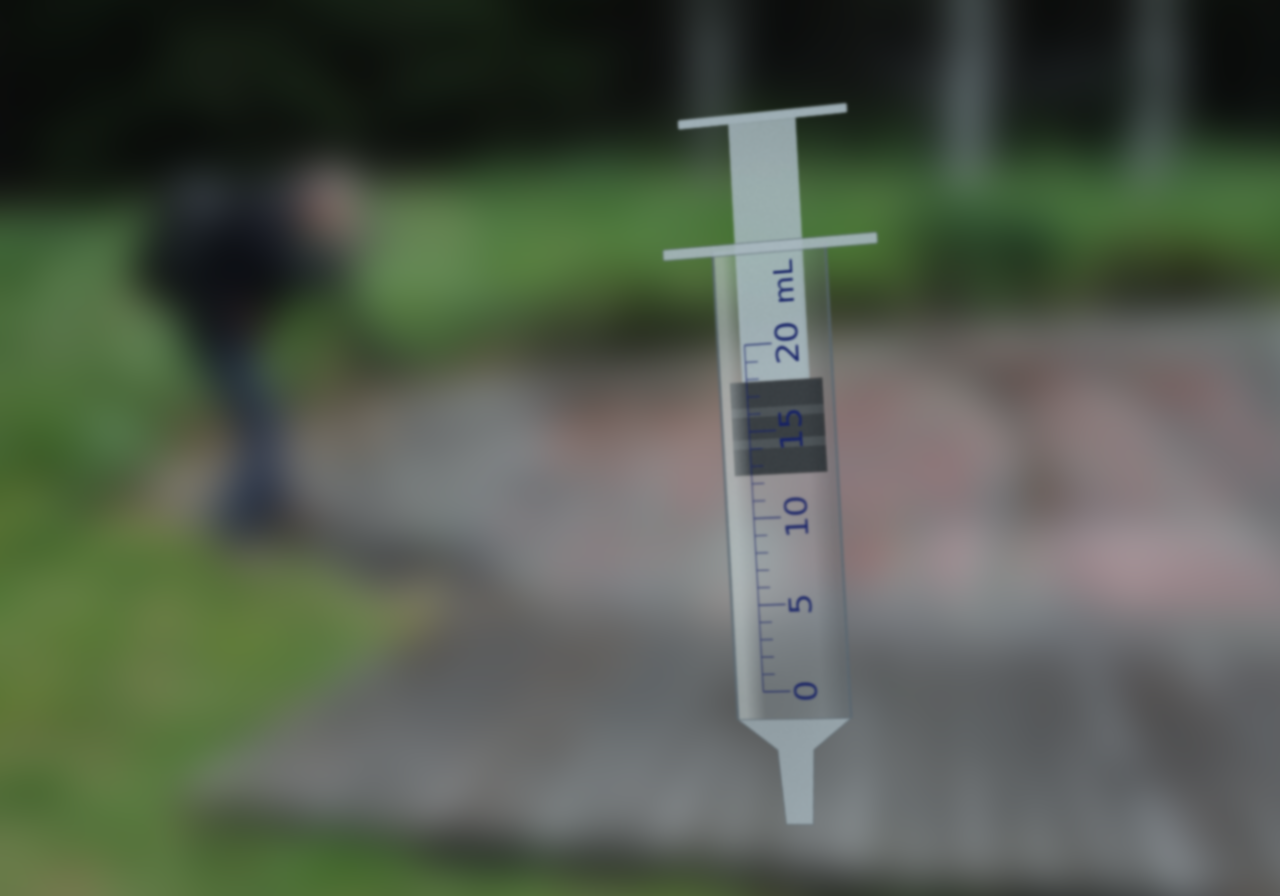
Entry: 12.5 mL
